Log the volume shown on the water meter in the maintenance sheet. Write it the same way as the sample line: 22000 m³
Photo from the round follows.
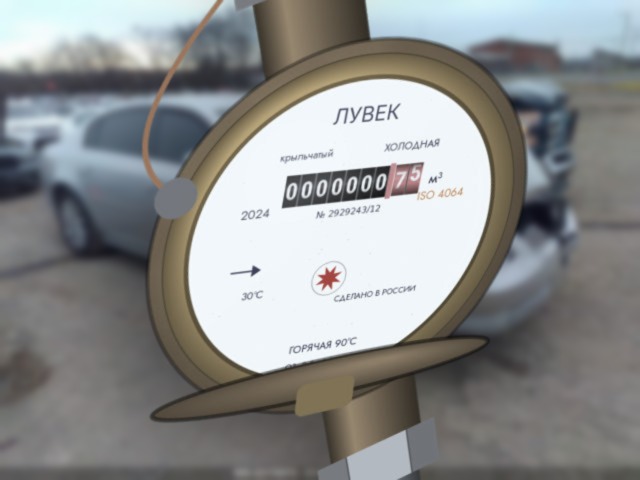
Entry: 0.75 m³
